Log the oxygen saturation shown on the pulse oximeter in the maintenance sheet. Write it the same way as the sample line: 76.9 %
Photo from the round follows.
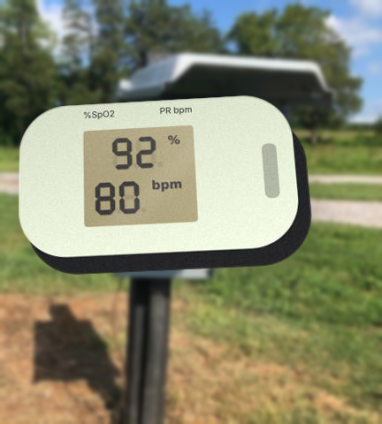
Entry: 92 %
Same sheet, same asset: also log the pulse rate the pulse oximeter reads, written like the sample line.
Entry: 80 bpm
